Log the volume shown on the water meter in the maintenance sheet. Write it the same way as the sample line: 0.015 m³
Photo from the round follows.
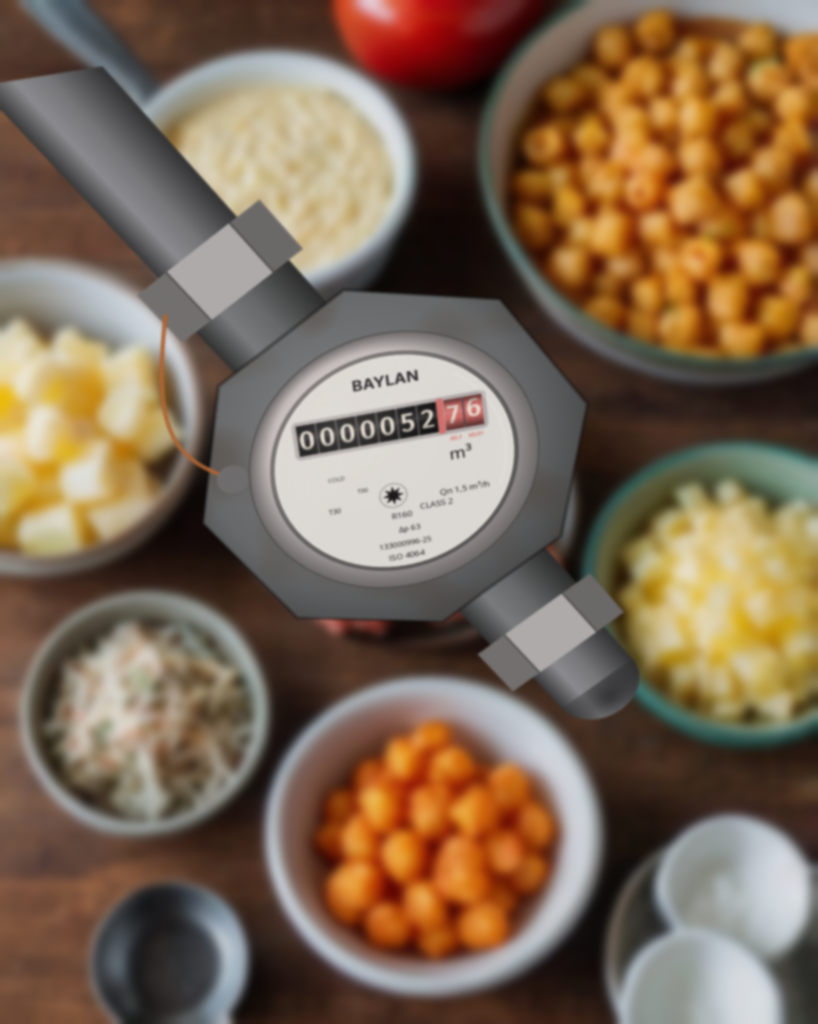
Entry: 52.76 m³
